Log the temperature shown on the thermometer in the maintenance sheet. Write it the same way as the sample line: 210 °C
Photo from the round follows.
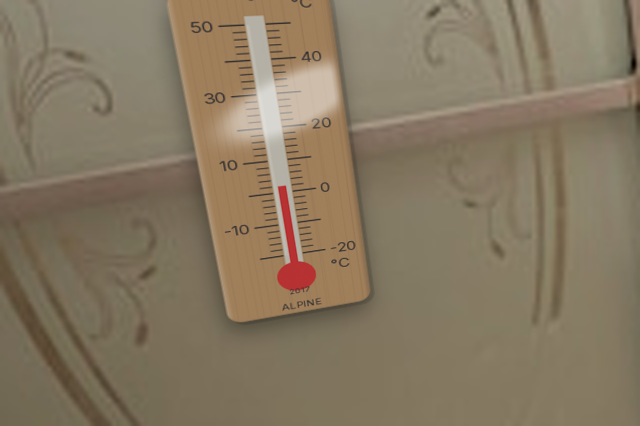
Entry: 2 °C
